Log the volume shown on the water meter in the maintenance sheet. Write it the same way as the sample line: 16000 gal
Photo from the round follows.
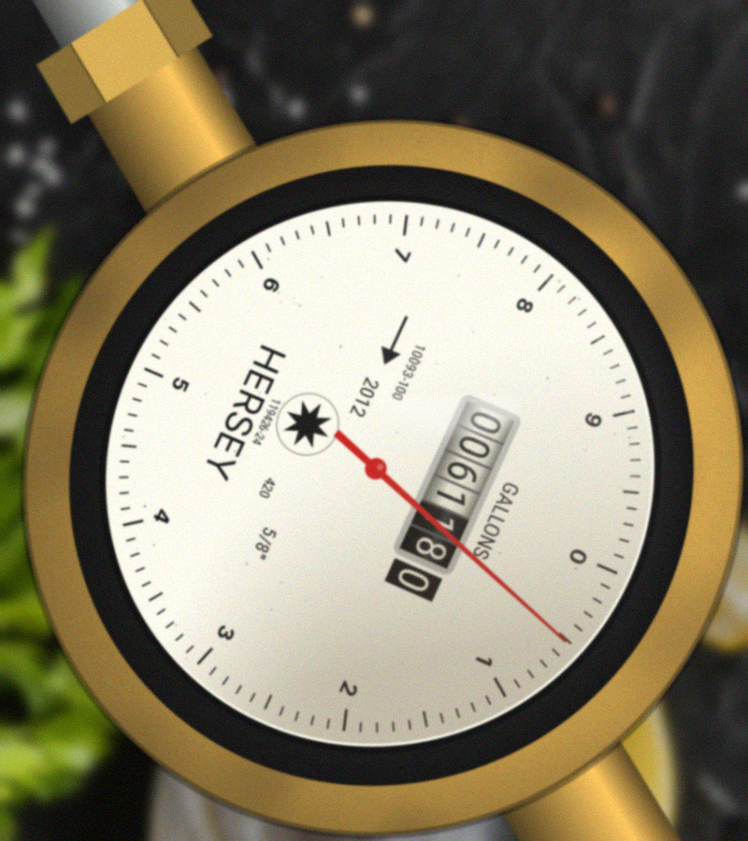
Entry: 61180.5 gal
